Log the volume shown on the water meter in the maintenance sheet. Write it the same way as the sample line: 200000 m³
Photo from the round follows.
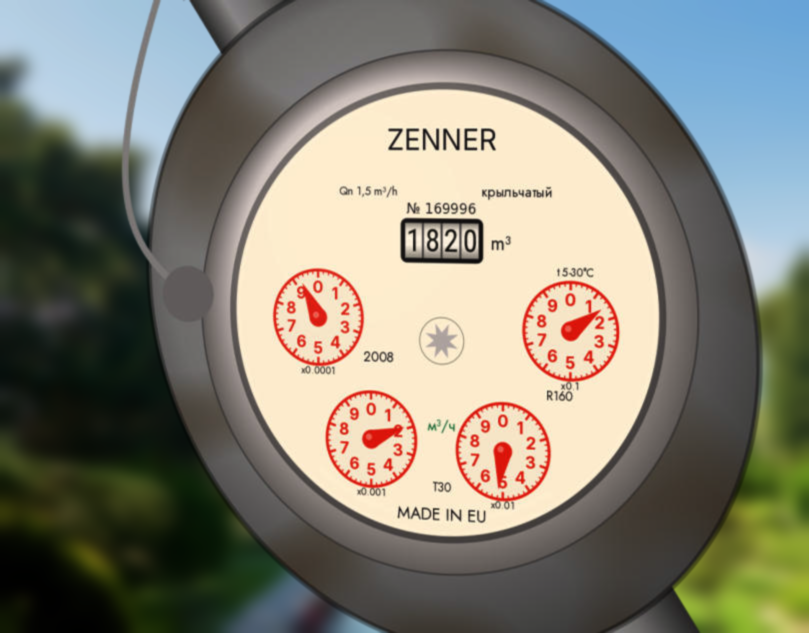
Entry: 1820.1519 m³
